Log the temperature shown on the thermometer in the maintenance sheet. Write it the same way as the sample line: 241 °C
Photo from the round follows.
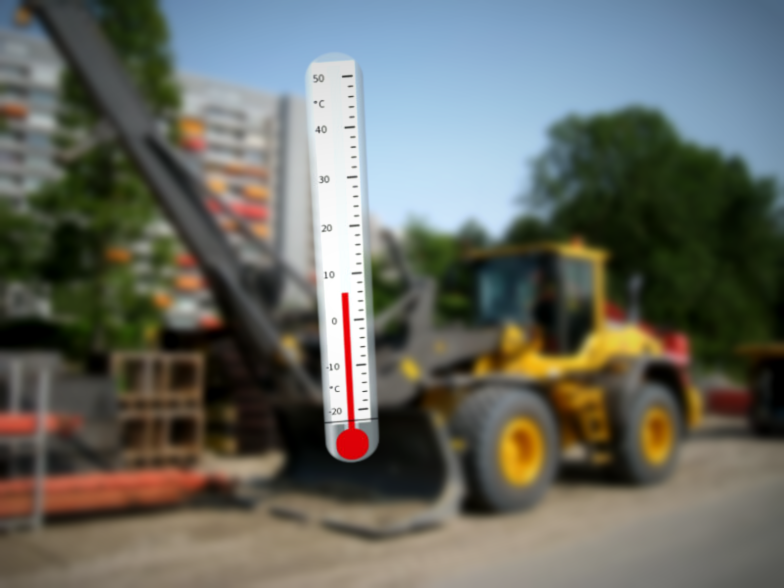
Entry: 6 °C
